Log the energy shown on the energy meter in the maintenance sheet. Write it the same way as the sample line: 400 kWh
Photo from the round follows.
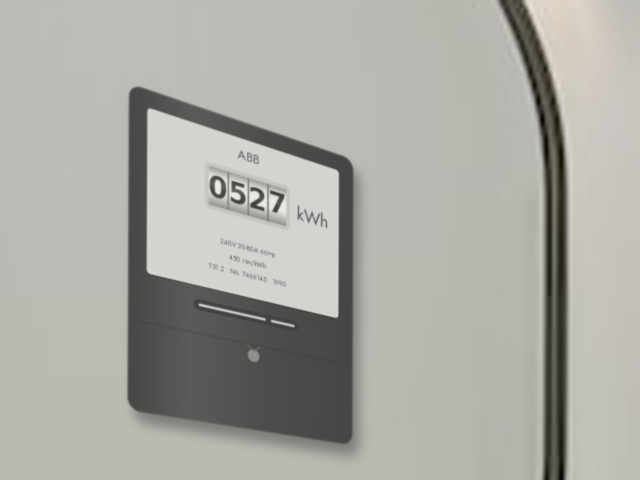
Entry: 527 kWh
